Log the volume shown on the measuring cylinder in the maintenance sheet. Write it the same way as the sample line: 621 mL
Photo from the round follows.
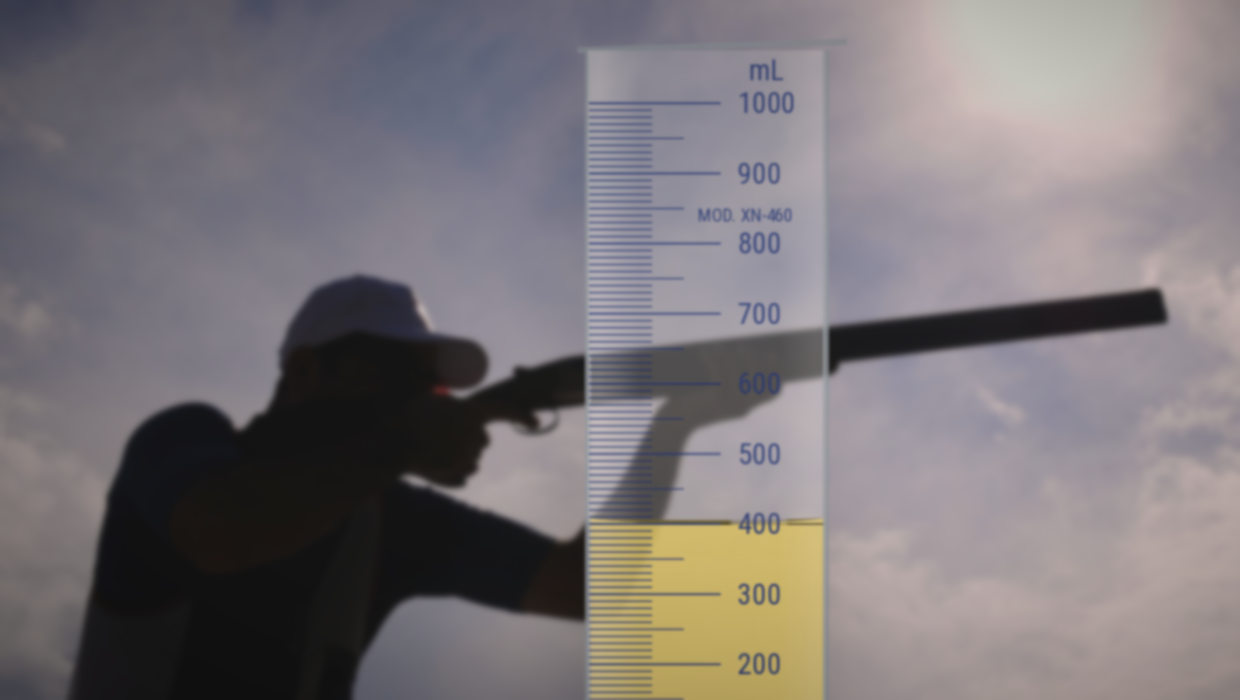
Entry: 400 mL
